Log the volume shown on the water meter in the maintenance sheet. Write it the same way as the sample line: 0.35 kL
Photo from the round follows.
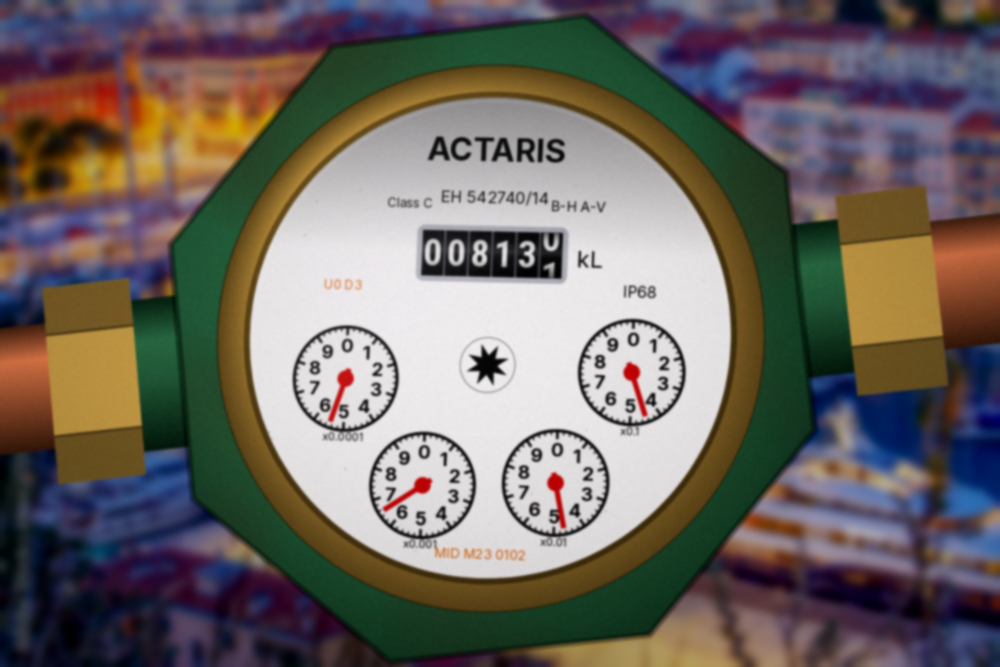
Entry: 8130.4465 kL
